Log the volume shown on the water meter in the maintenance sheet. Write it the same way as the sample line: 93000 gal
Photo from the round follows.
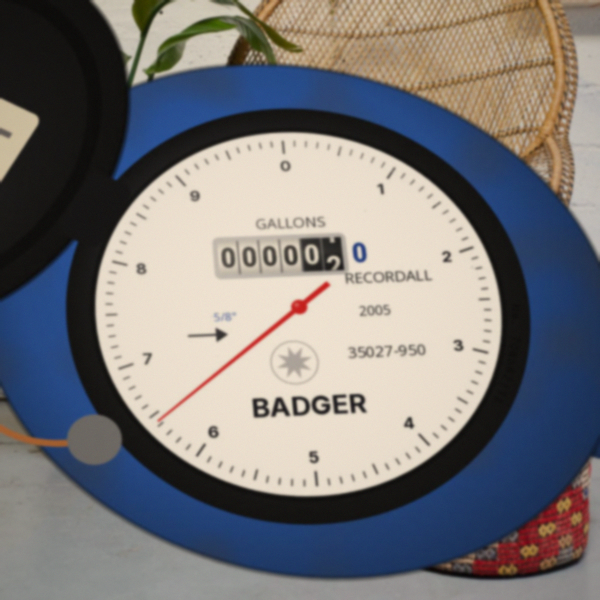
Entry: 16.4 gal
